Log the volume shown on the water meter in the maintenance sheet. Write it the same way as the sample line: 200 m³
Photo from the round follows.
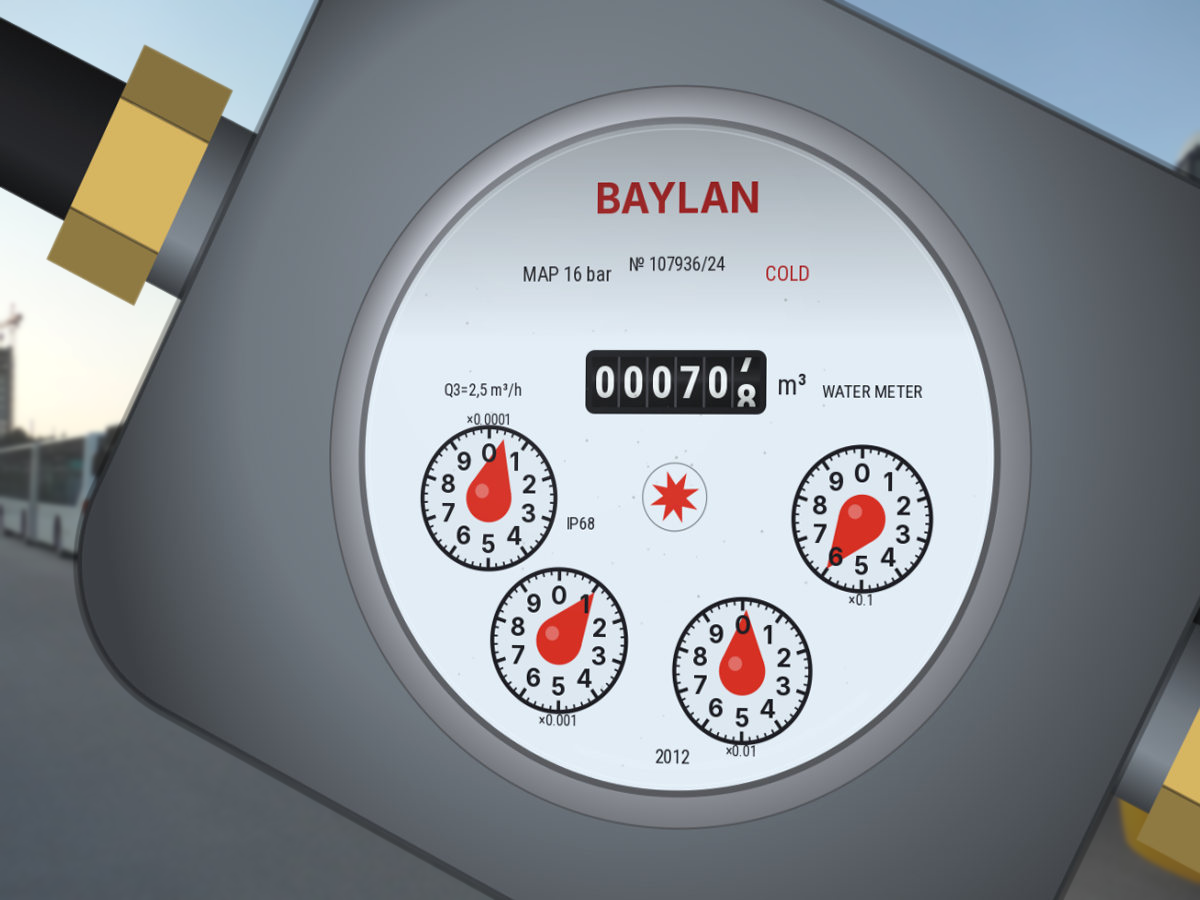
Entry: 707.6010 m³
